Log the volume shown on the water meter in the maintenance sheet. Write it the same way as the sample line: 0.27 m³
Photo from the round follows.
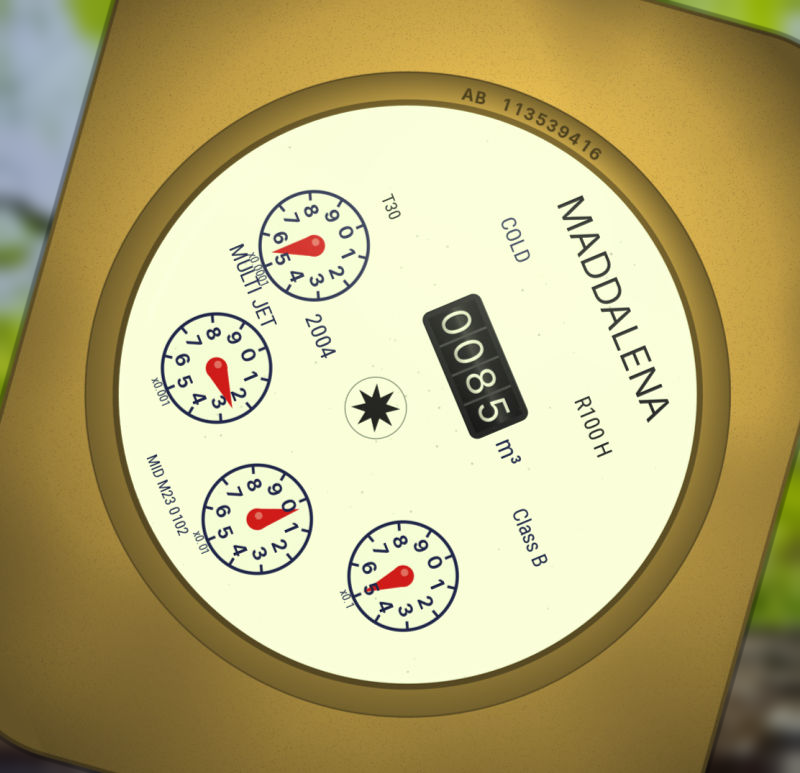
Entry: 85.5025 m³
